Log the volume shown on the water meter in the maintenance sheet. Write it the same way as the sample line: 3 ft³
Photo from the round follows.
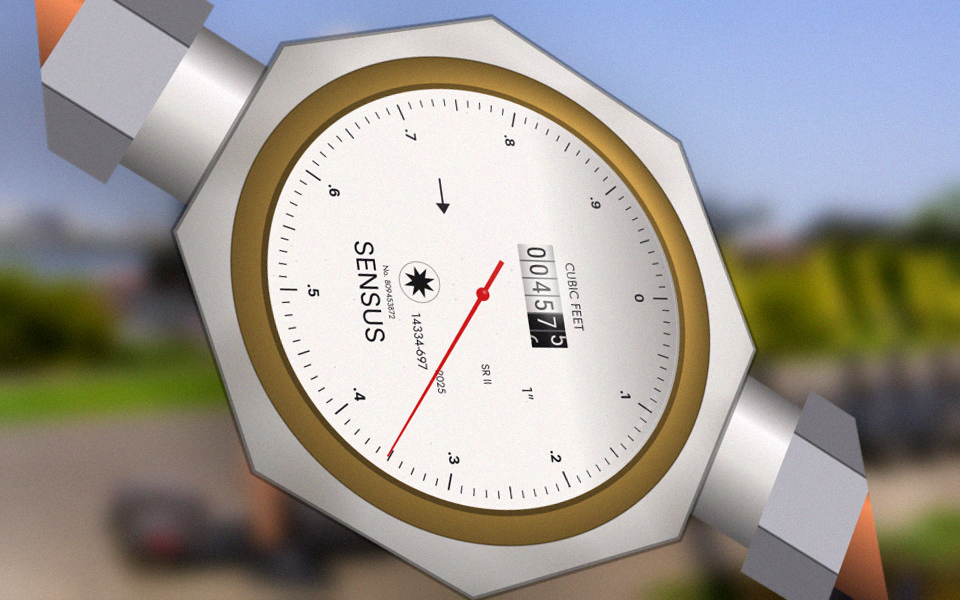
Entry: 4575.35 ft³
